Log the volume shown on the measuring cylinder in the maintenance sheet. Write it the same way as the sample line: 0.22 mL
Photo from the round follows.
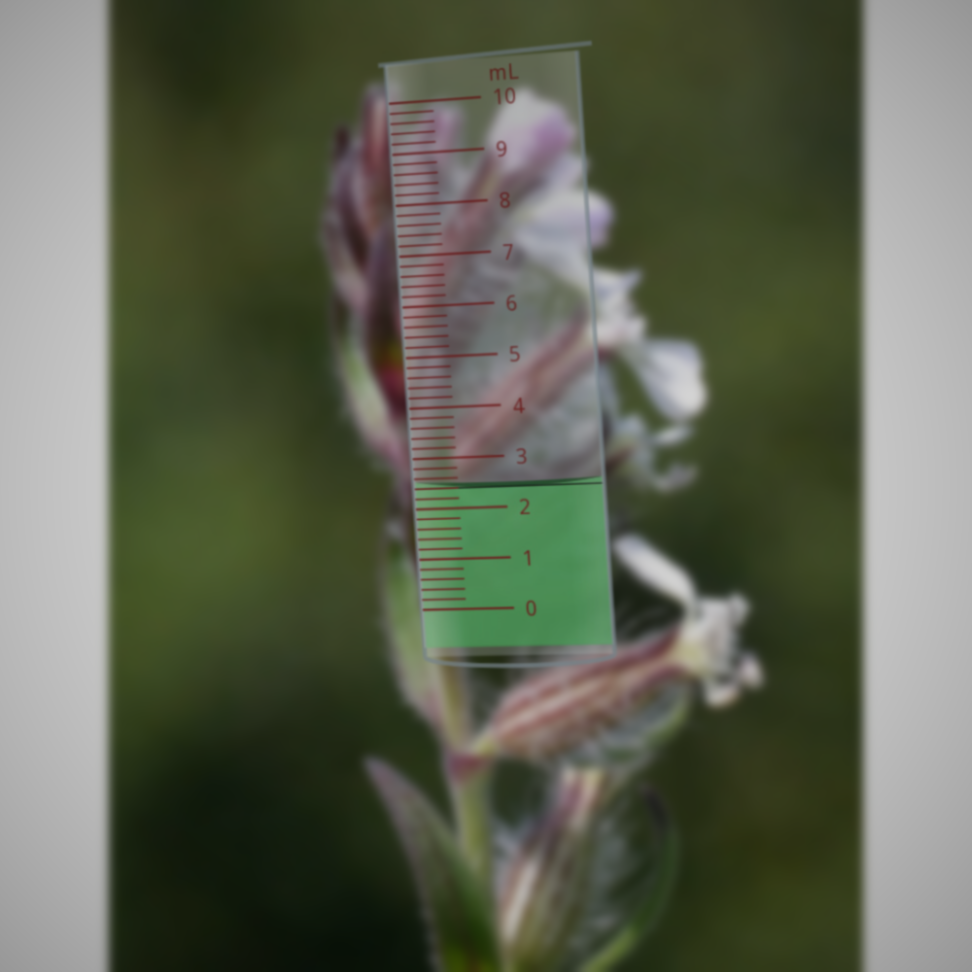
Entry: 2.4 mL
